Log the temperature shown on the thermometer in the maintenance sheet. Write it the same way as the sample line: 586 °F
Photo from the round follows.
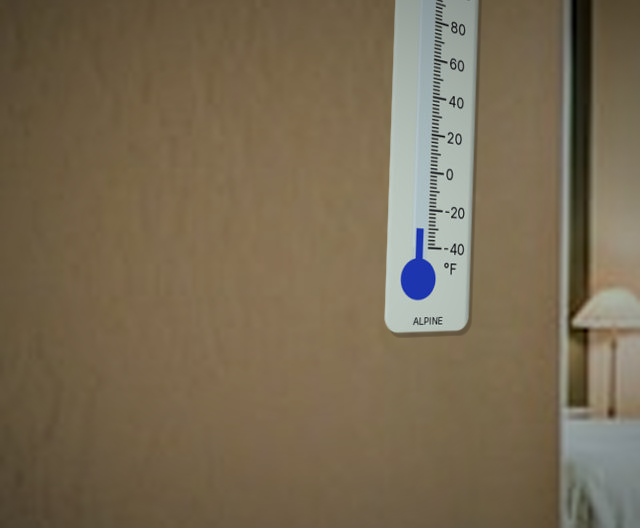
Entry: -30 °F
